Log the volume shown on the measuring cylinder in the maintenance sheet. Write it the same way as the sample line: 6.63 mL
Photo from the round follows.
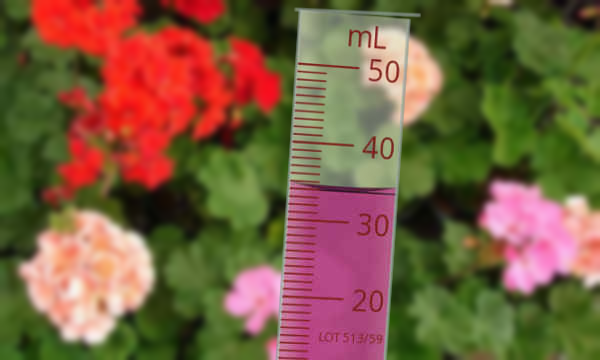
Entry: 34 mL
